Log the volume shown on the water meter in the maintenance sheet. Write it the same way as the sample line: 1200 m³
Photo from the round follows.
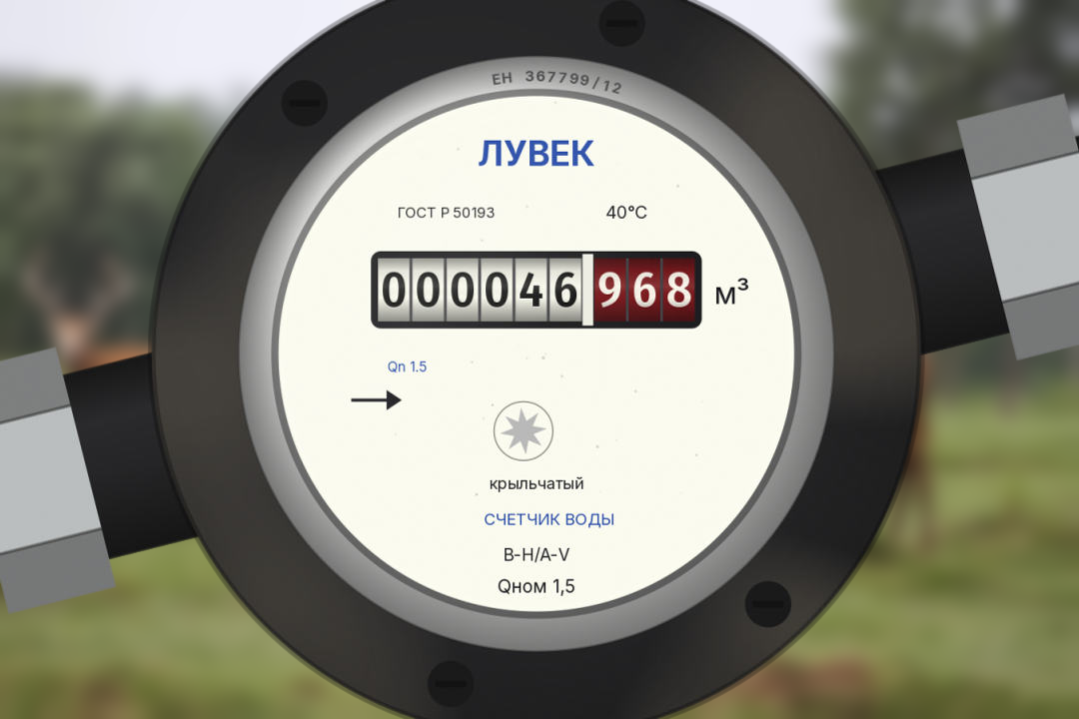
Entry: 46.968 m³
